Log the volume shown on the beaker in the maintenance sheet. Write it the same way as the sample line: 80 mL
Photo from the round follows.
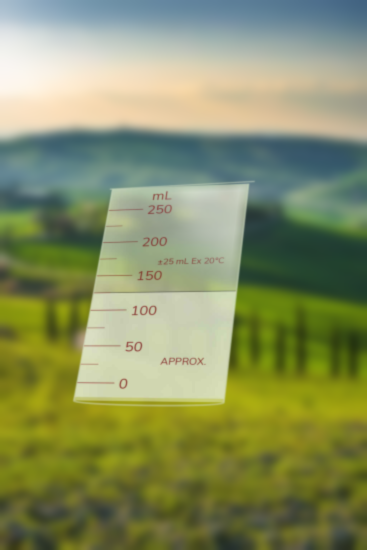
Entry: 125 mL
